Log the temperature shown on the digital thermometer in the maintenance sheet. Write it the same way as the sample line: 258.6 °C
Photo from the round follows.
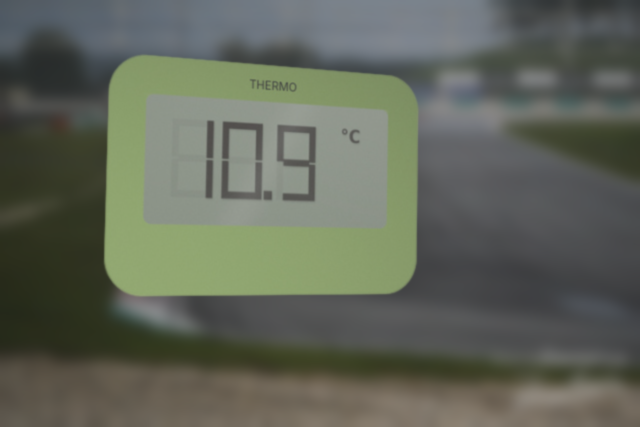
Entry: 10.9 °C
